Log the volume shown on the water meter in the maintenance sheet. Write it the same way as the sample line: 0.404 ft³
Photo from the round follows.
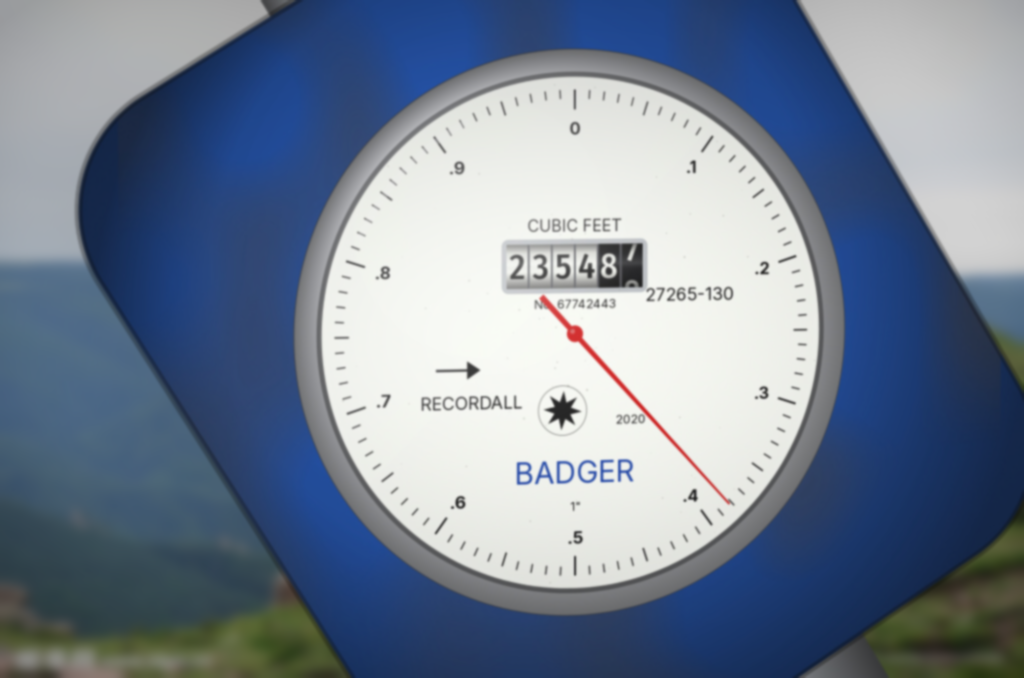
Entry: 235487.38 ft³
